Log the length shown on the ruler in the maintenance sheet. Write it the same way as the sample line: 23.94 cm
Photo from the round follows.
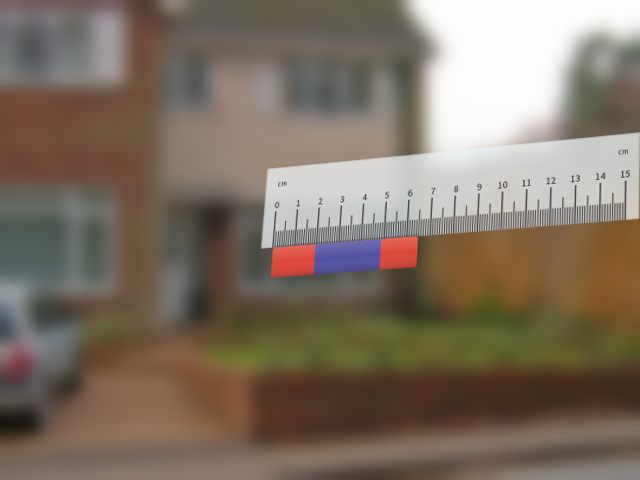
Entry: 6.5 cm
